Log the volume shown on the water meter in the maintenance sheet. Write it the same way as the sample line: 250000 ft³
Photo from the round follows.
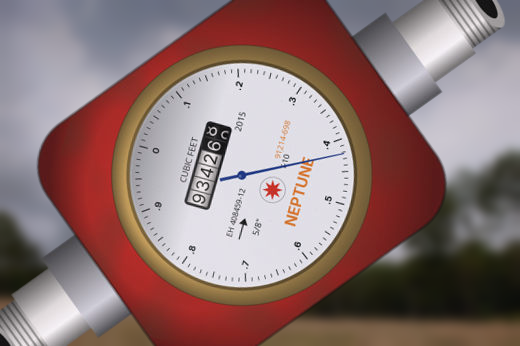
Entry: 934268.42 ft³
